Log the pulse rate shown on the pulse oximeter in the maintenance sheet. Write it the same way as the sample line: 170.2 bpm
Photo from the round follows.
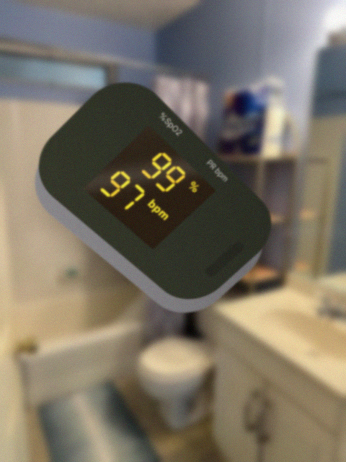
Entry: 97 bpm
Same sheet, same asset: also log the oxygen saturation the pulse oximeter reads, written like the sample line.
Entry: 99 %
